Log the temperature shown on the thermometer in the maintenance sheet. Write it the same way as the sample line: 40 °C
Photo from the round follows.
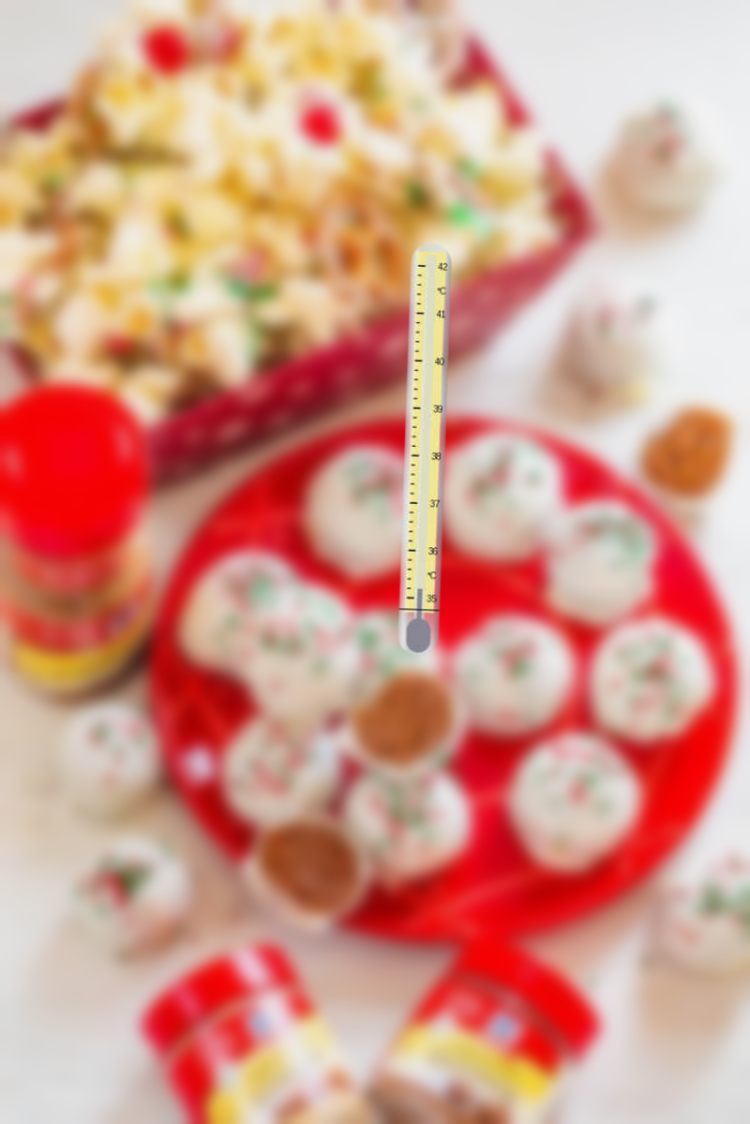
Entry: 35.2 °C
